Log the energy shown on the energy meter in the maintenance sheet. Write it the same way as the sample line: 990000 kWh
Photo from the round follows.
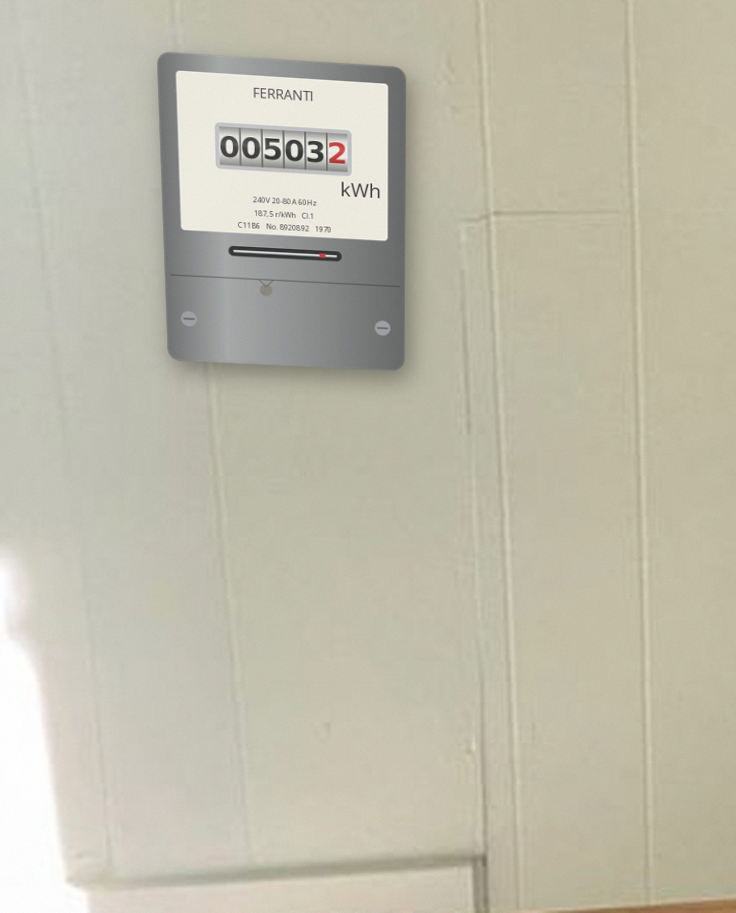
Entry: 503.2 kWh
